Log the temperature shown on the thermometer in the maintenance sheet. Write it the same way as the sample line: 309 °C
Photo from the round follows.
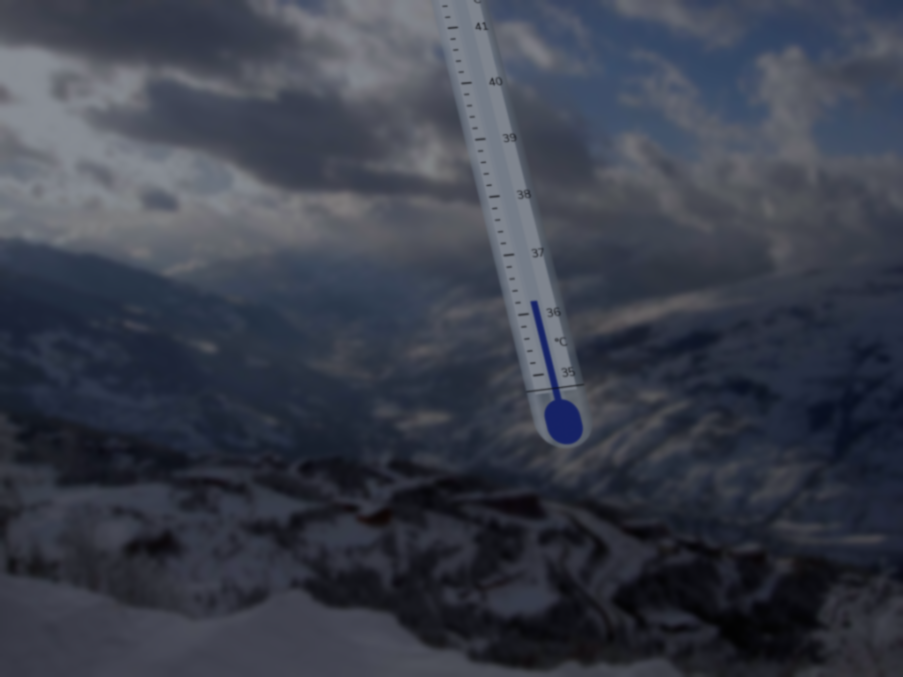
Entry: 36.2 °C
